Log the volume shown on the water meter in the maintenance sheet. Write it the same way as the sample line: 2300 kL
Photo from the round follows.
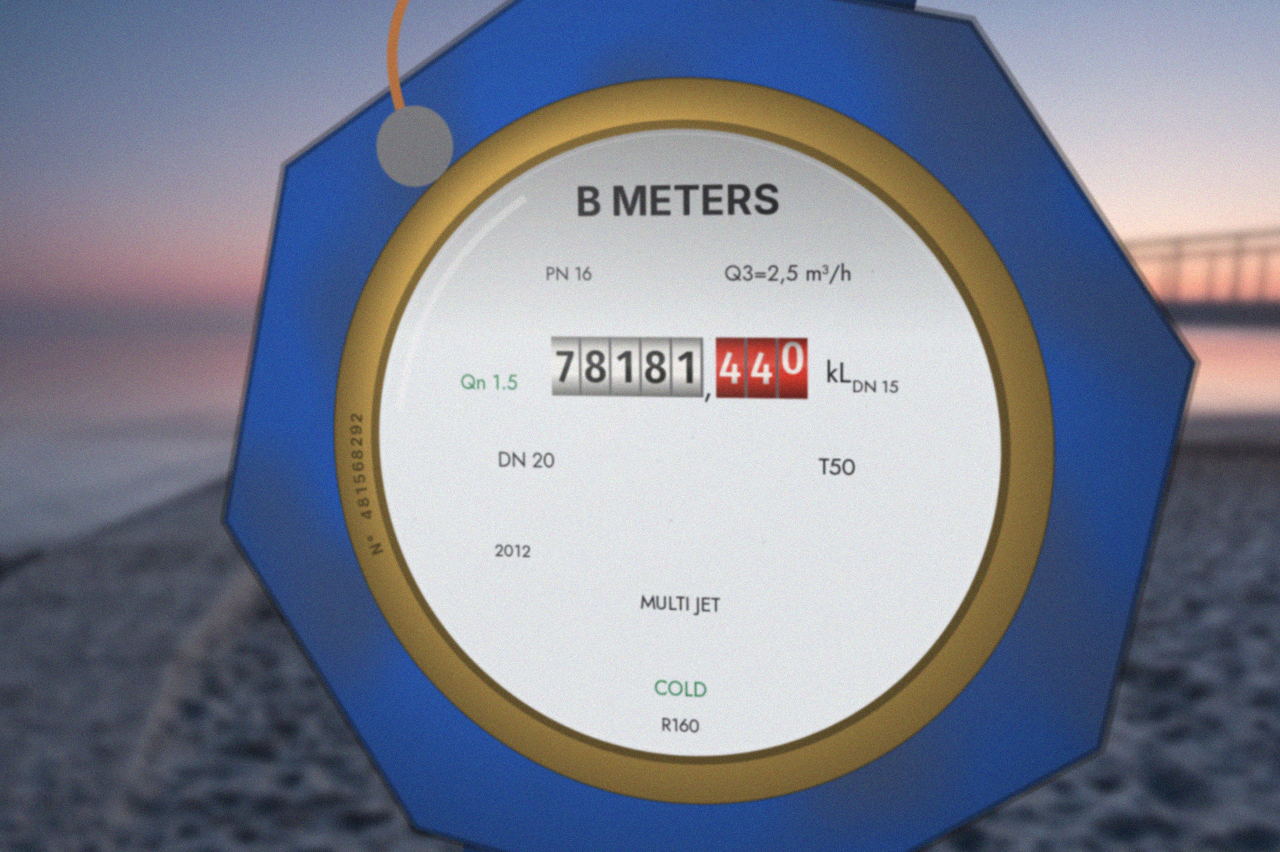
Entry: 78181.440 kL
